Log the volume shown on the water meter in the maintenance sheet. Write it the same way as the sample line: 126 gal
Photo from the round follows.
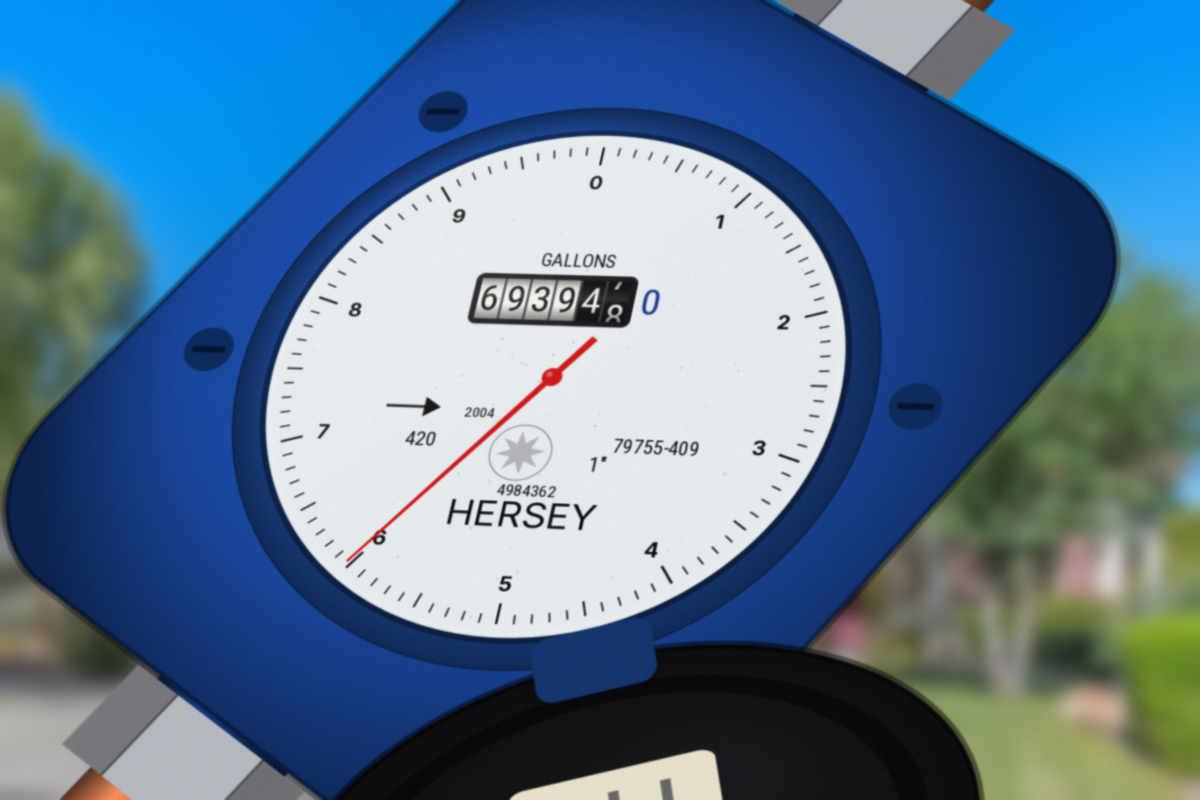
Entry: 6939476.0 gal
